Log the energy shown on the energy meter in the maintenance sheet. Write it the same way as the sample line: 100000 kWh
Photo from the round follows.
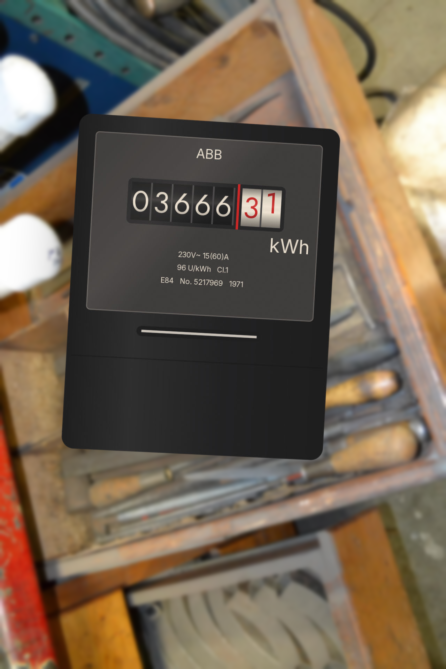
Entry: 3666.31 kWh
